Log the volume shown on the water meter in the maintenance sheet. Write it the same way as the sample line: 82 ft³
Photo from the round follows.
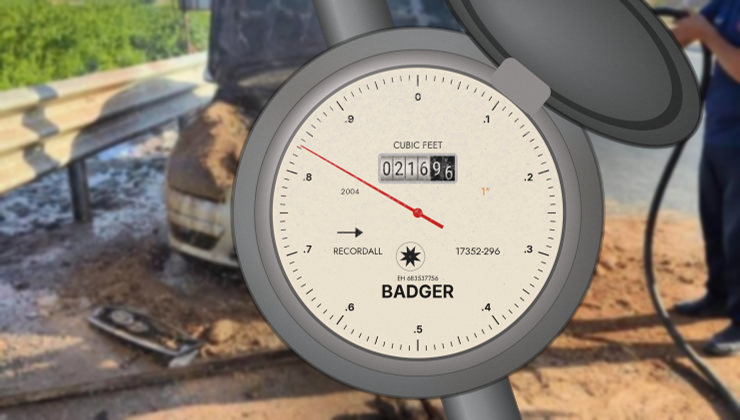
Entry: 21695.83 ft³
